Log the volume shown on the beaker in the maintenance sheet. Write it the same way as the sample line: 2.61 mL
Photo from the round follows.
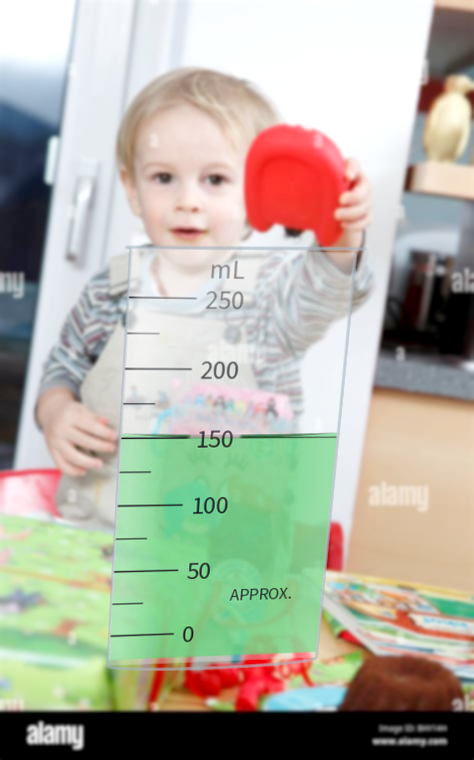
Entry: 150 mL
